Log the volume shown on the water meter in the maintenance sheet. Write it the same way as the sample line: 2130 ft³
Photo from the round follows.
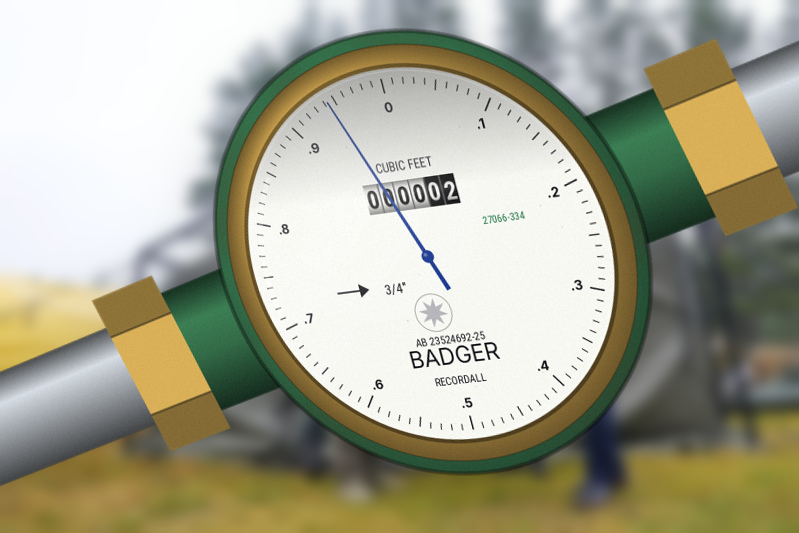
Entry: 1.94 ft³
